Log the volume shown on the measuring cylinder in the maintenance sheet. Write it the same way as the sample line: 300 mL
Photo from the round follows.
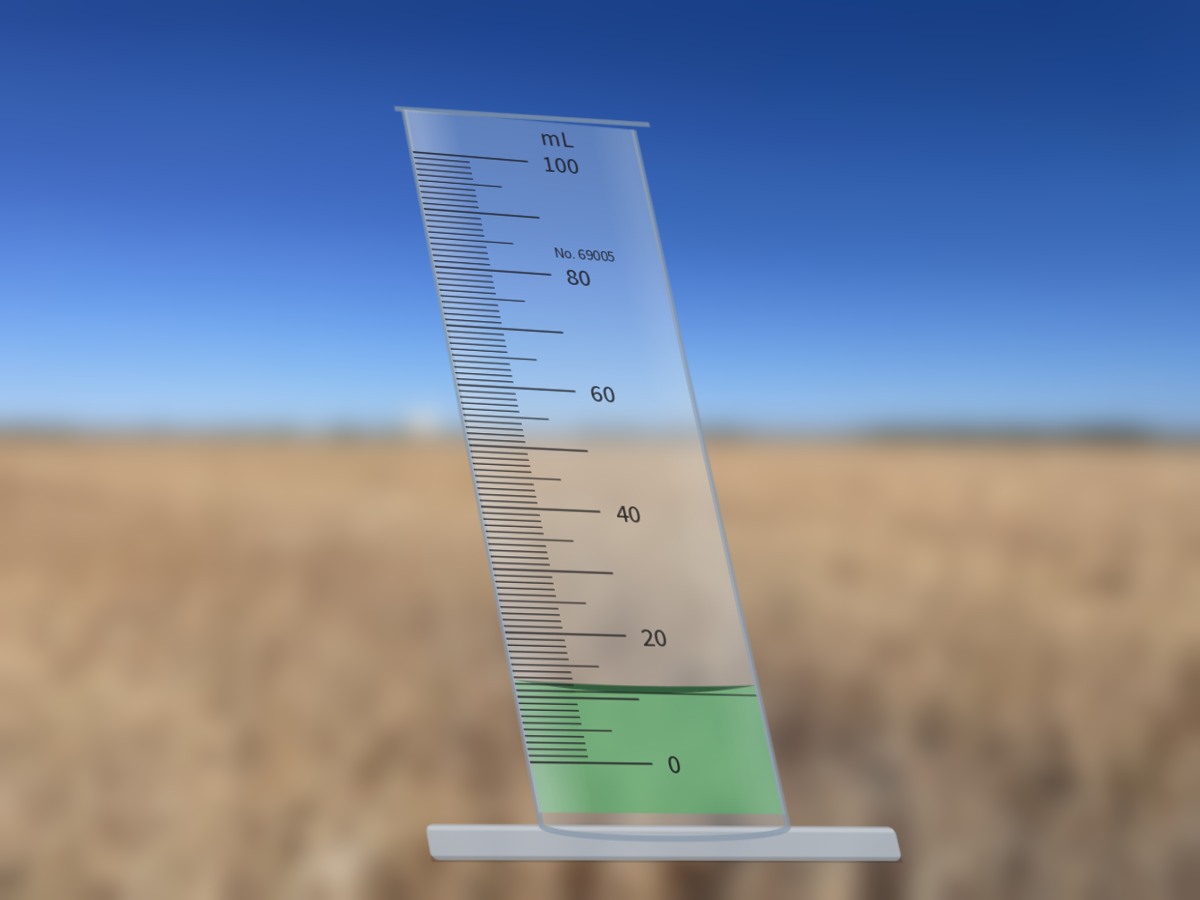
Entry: 11 mL
